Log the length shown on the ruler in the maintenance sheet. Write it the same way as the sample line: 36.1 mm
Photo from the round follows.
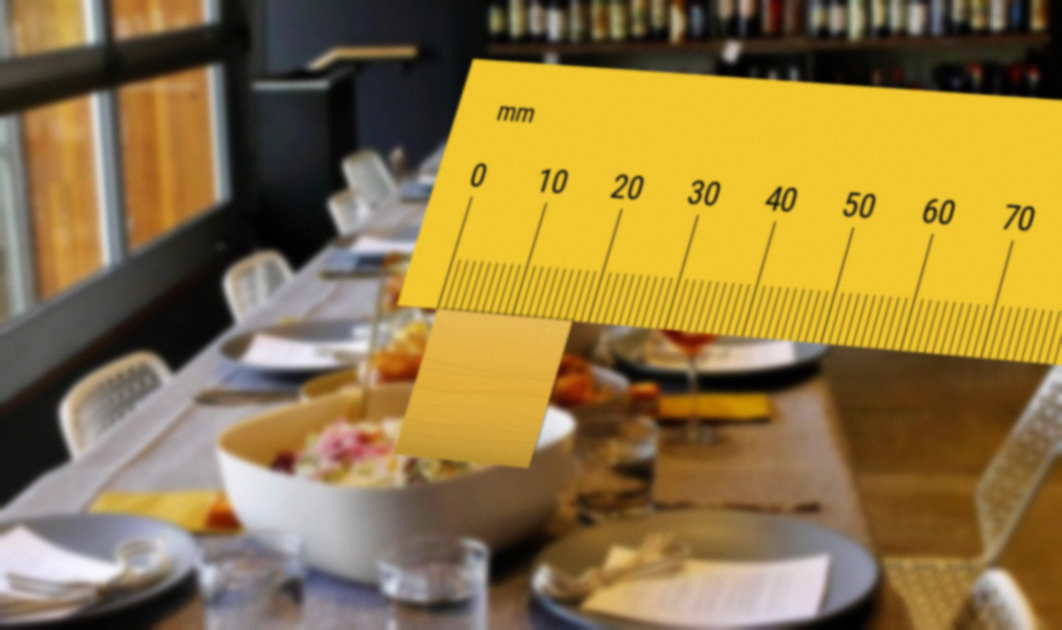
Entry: 18 mm
